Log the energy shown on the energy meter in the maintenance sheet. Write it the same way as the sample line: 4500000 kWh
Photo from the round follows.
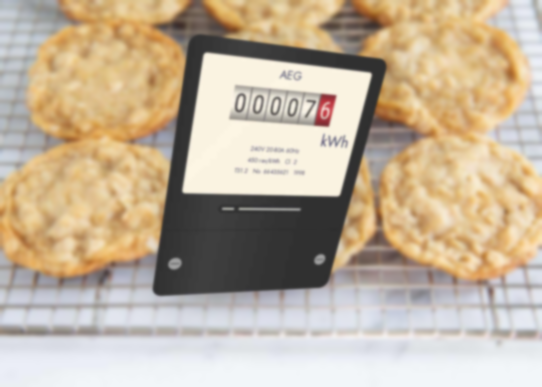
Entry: 7.6 kWh
